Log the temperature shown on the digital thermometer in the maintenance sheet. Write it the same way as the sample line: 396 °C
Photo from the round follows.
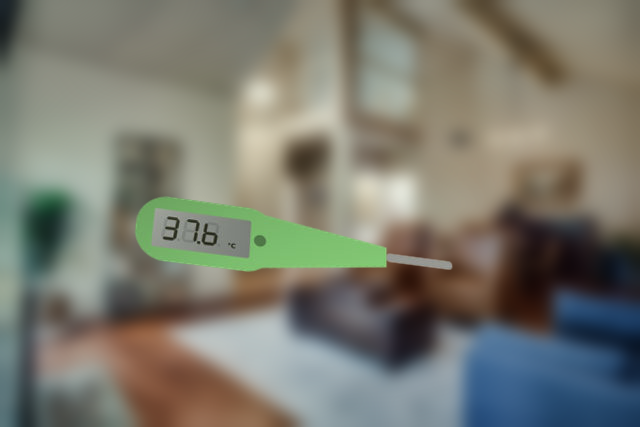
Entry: 37.6 °C
